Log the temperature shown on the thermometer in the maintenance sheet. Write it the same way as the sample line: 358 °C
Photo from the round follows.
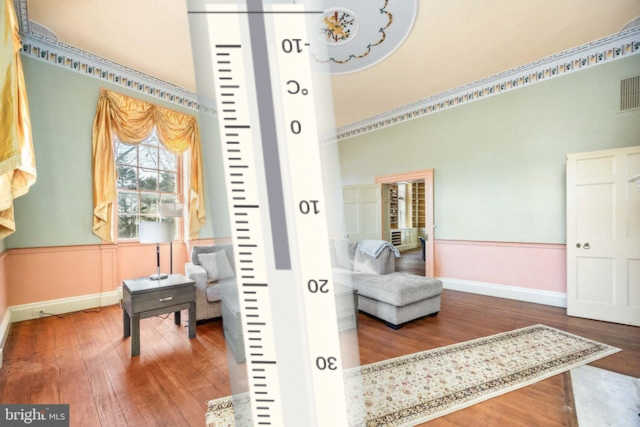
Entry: 18 °C
